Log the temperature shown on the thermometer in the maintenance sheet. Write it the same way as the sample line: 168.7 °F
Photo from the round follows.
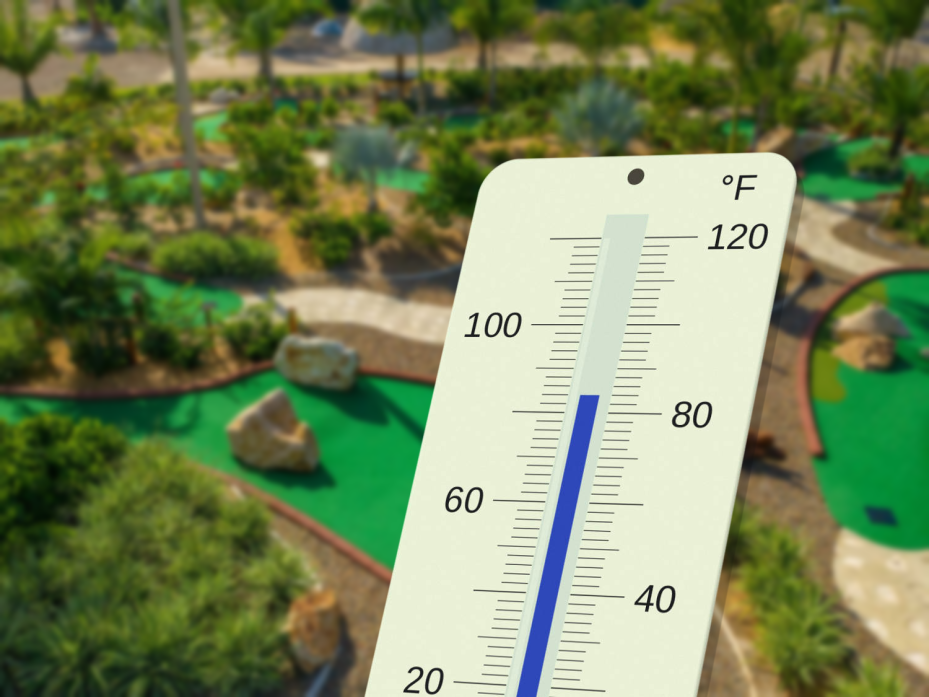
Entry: 84 °F
